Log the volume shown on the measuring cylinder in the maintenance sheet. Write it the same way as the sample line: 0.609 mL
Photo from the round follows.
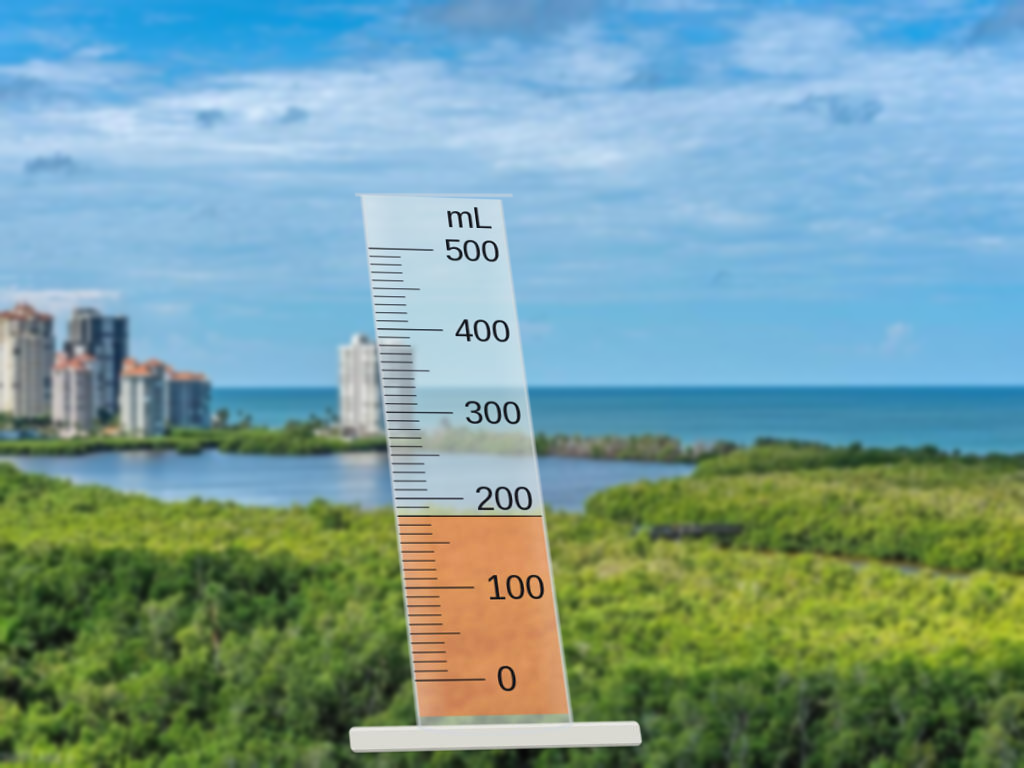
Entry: 180 mL
